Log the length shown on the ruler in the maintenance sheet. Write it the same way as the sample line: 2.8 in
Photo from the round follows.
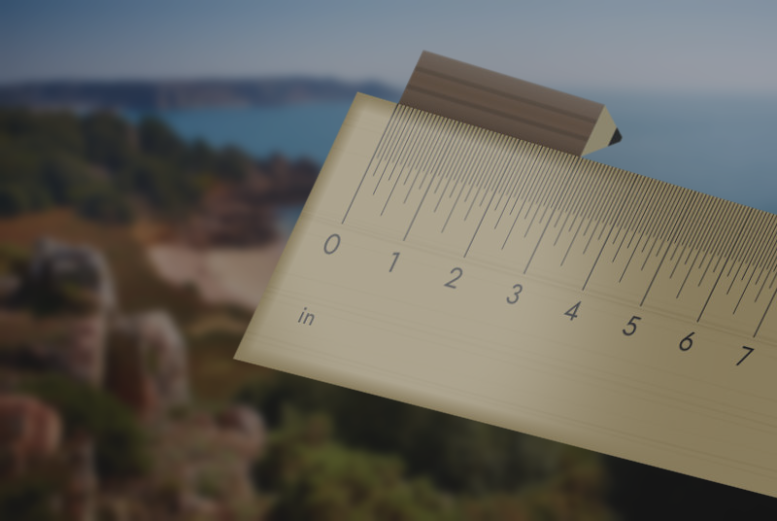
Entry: 3.5 in
